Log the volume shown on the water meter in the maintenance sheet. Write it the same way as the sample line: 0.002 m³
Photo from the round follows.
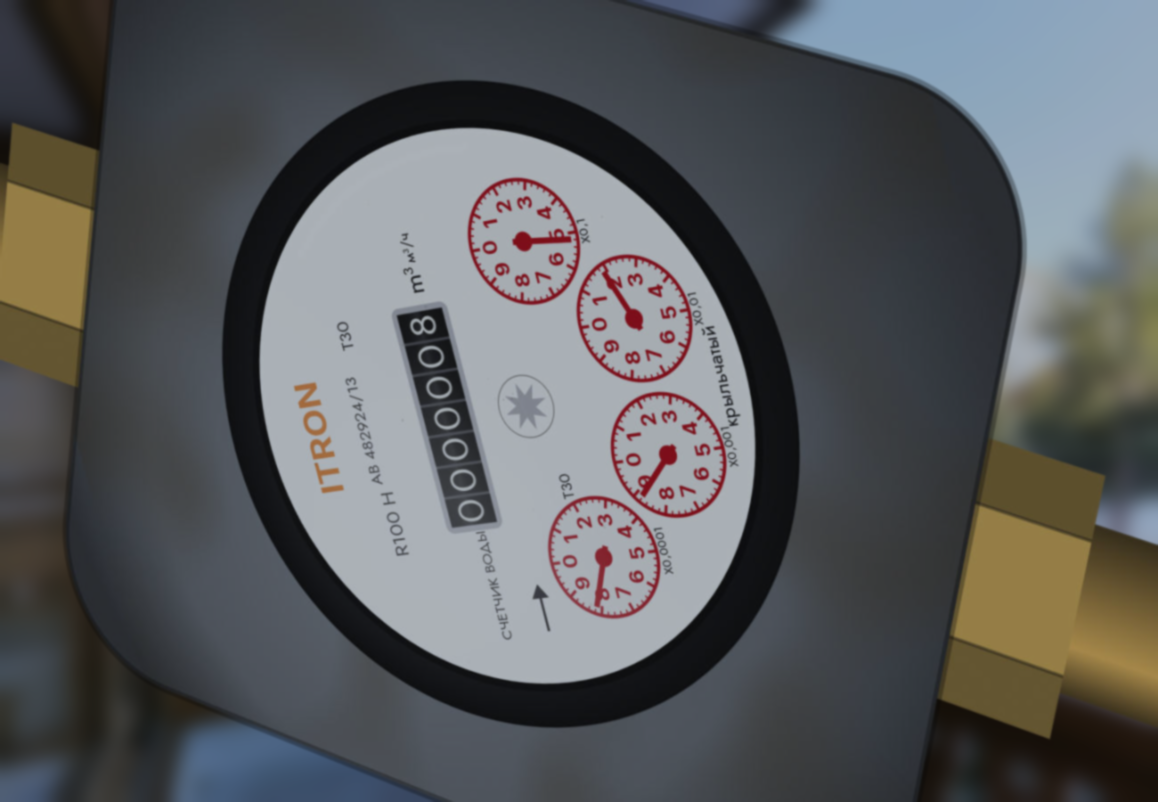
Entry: 8.5188 m³
